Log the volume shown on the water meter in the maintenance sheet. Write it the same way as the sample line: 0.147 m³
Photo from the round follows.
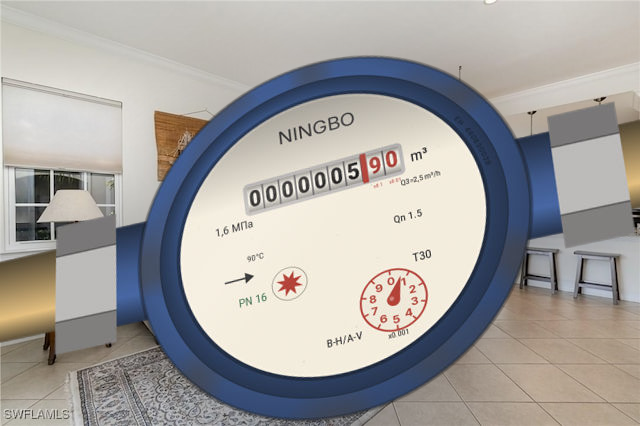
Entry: 5.900 m³
